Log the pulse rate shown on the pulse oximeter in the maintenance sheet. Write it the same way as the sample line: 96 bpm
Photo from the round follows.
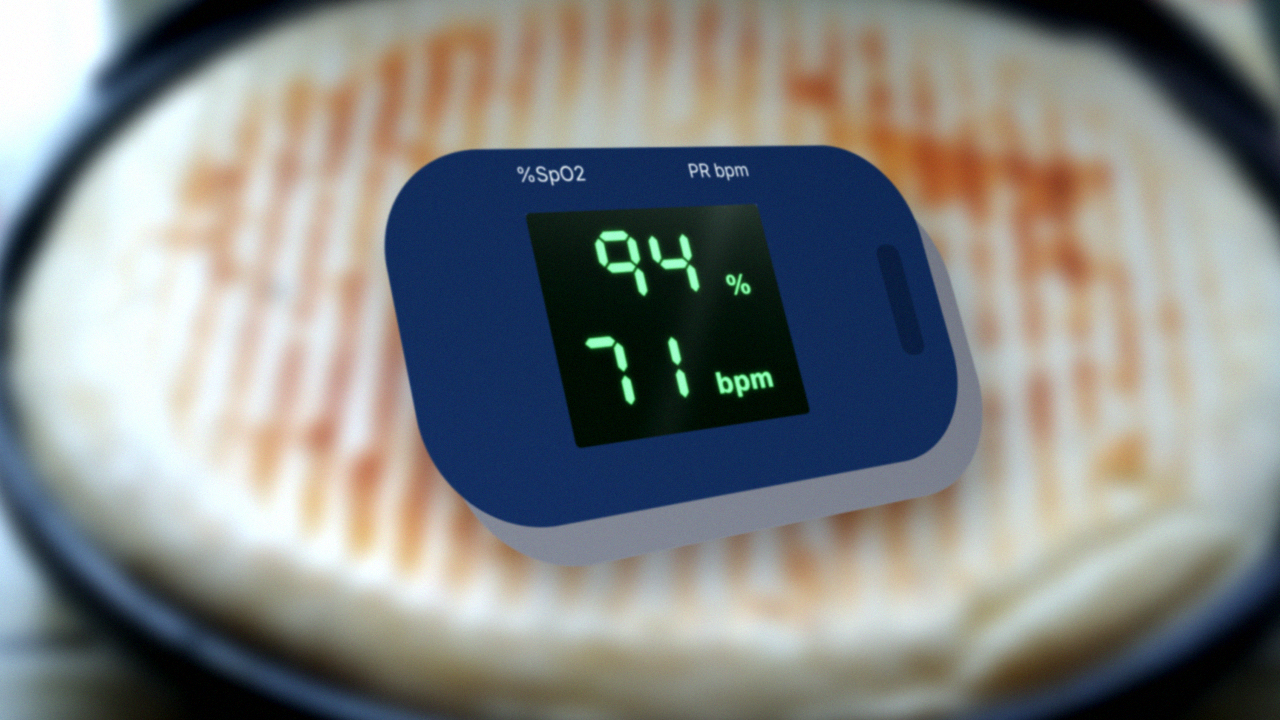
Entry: 71 bpm
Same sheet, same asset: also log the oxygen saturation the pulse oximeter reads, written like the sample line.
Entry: 94 %
